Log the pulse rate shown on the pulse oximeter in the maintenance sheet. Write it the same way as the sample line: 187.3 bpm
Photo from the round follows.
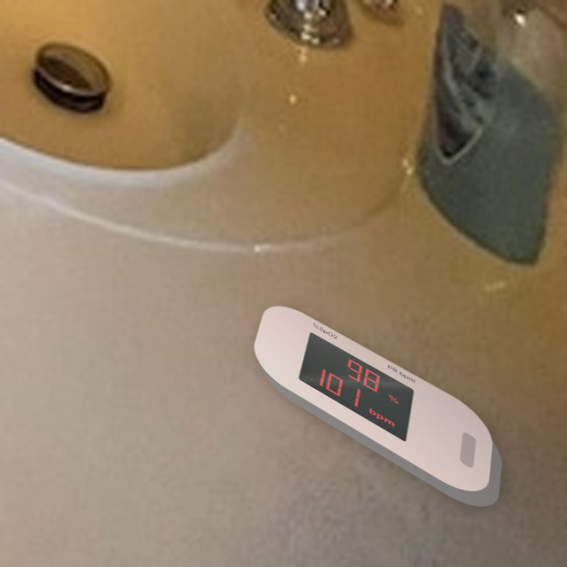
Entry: 101 bpm
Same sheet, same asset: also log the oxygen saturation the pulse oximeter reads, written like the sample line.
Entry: 98 %
